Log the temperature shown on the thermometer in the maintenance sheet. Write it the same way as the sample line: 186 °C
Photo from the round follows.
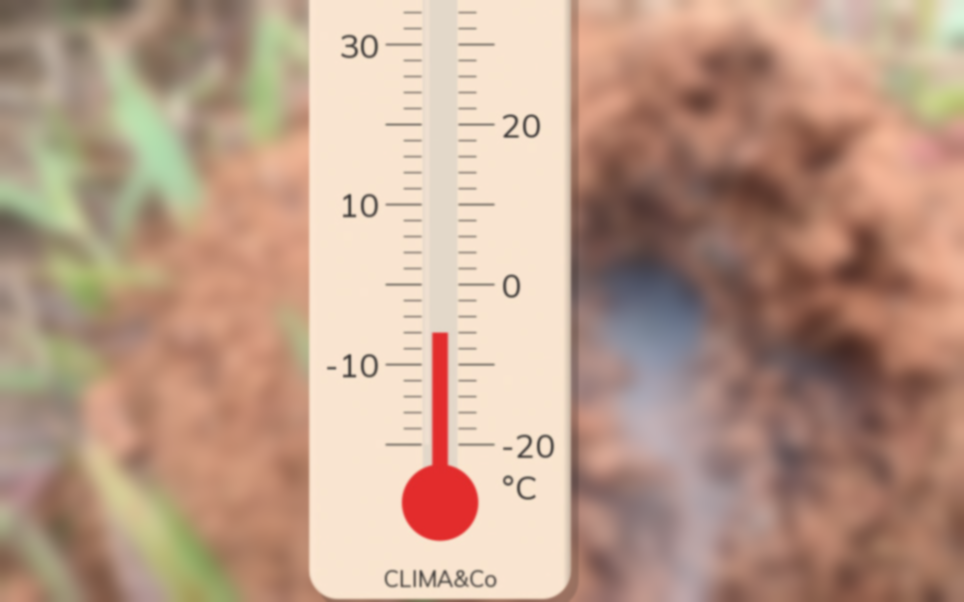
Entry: -6 °C
